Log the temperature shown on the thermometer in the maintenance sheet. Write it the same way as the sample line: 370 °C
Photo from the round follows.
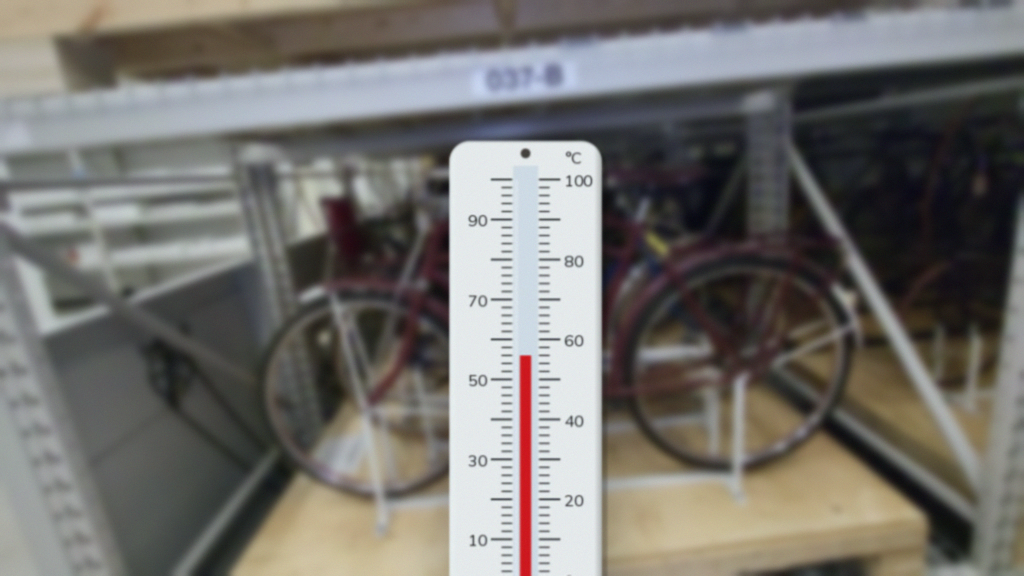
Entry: 56 °C
